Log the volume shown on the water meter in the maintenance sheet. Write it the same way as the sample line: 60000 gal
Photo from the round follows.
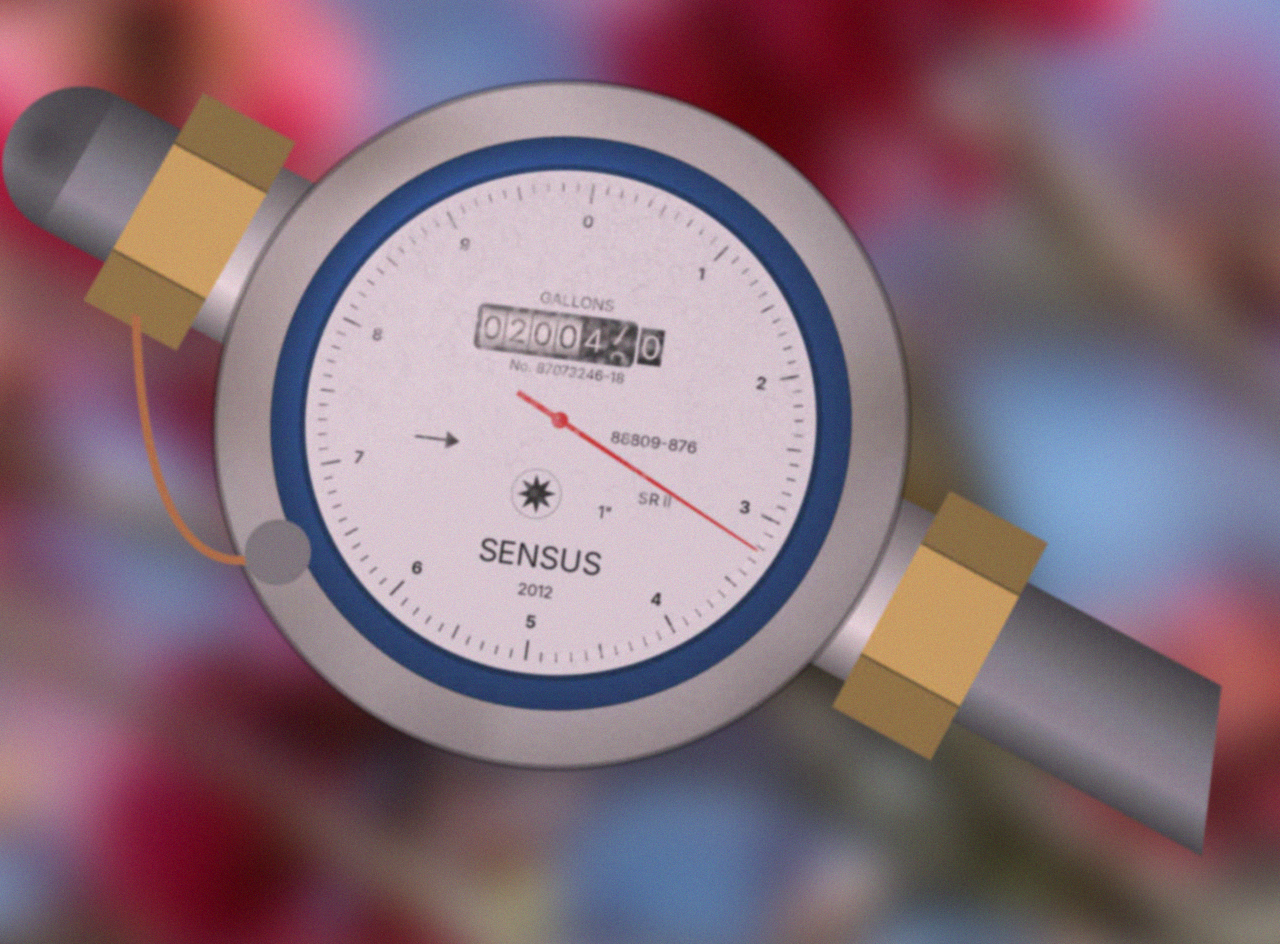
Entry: 200473.2 gal
